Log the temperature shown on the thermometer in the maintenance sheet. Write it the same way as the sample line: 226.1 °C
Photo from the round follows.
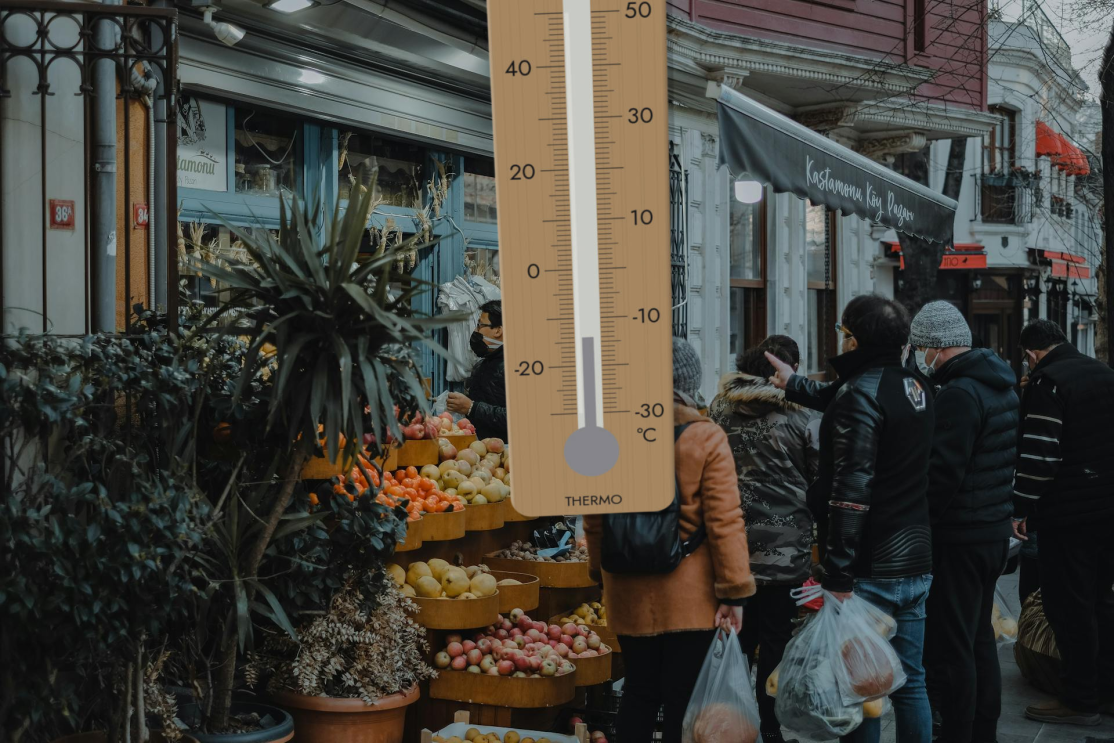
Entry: -14 °C
